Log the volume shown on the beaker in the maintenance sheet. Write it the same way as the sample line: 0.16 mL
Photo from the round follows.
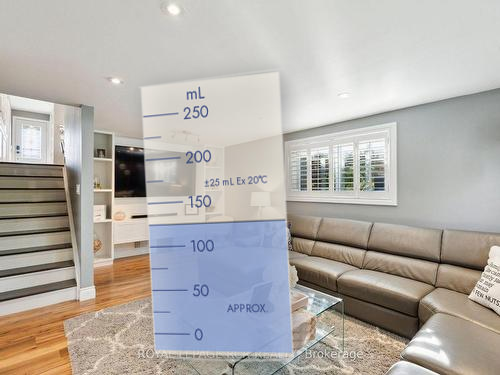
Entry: 125 mL
